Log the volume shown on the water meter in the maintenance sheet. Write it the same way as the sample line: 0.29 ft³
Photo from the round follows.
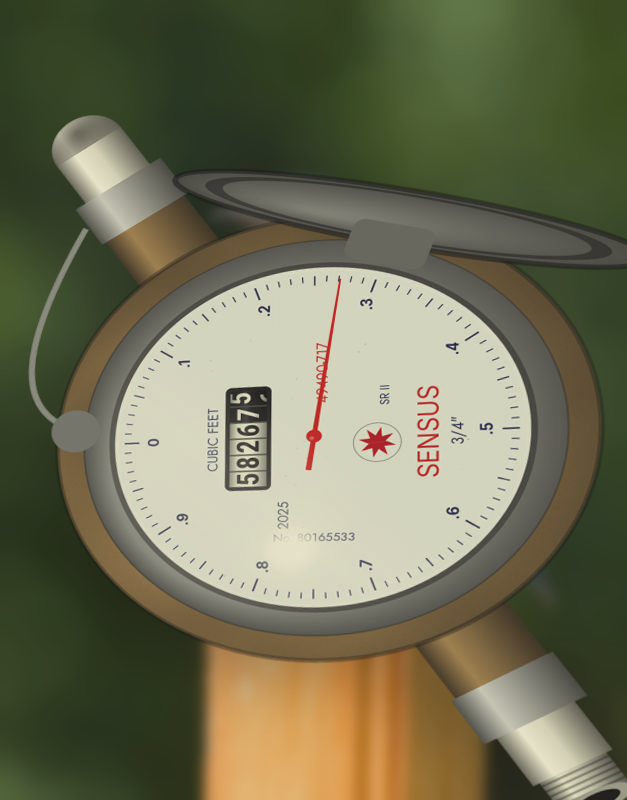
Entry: 582675.27 ft³
